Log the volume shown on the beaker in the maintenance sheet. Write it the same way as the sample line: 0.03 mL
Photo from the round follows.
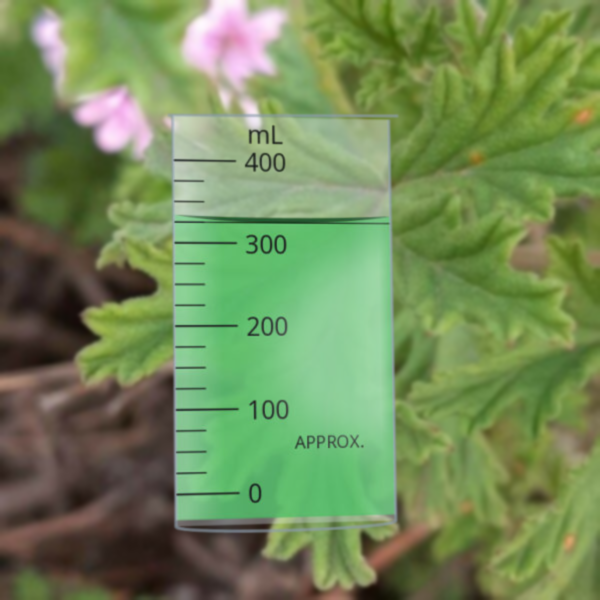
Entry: 325 mL
